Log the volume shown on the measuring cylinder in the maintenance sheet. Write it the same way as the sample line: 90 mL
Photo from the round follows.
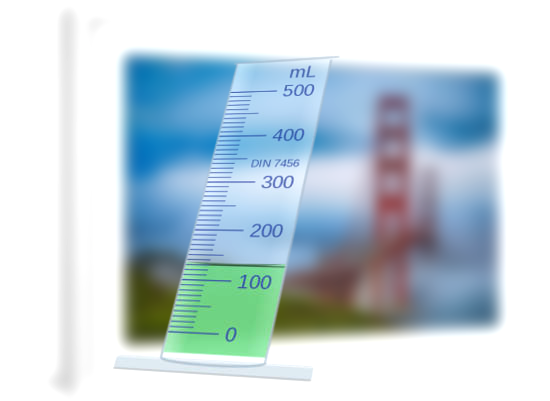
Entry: 130 mL
